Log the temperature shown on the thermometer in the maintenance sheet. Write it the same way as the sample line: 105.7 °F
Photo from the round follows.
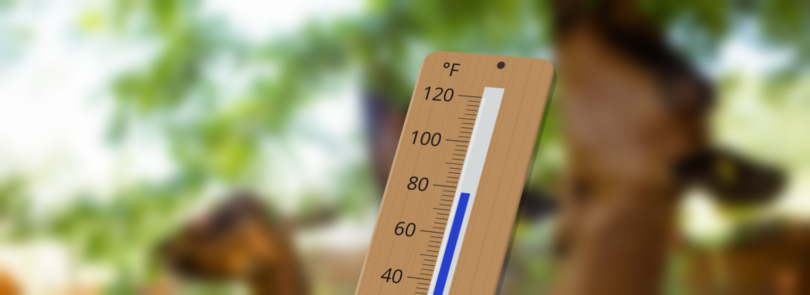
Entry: 78 °F
